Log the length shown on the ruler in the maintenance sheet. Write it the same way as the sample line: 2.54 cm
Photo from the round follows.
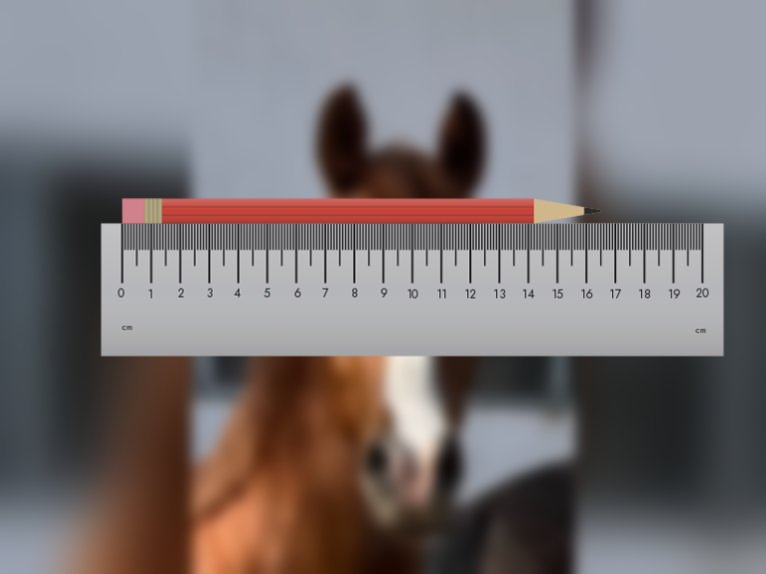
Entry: 16.5 cm
